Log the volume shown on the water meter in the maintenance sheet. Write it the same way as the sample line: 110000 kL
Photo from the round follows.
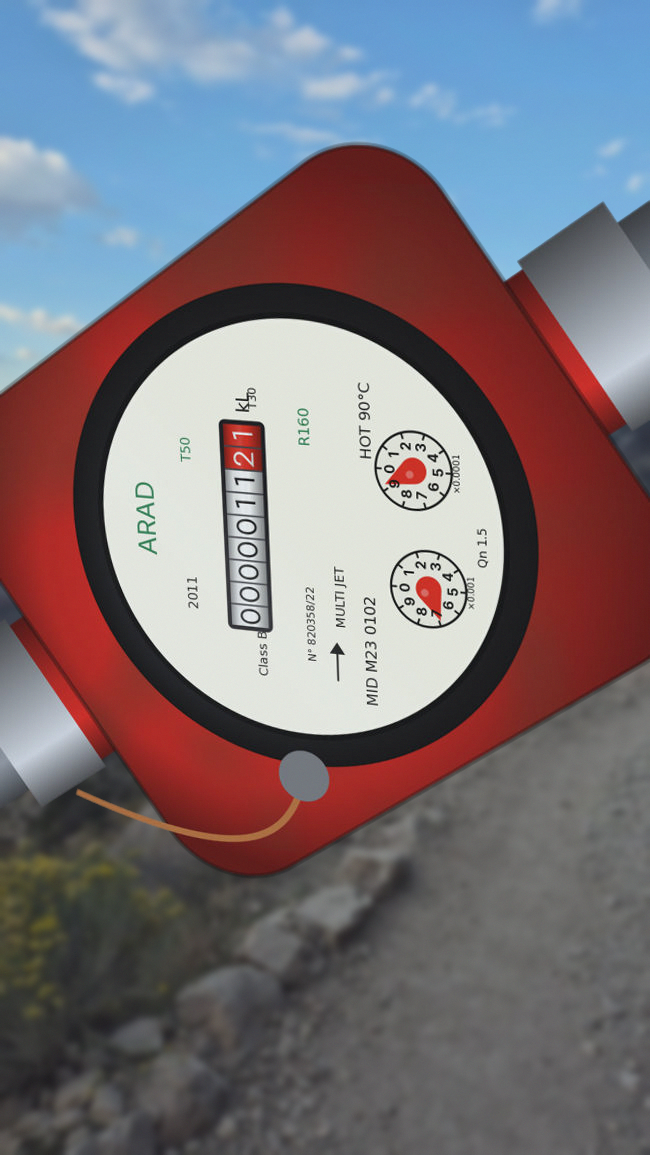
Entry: 11.2169 kL
